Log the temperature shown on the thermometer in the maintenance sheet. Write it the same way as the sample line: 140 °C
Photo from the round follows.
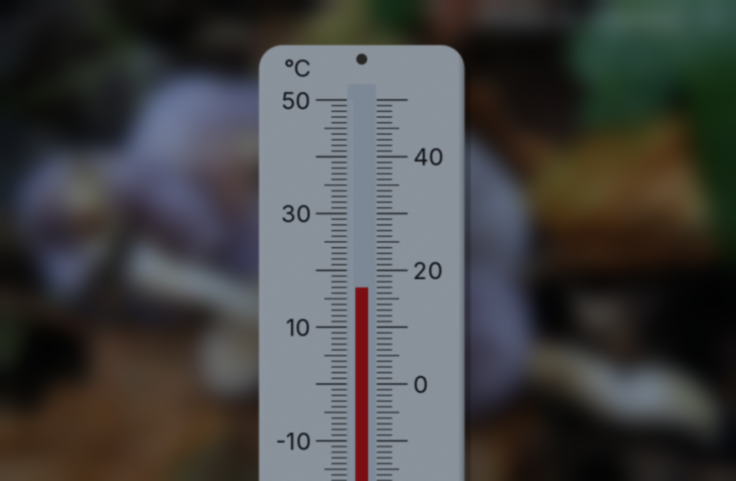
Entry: 17 °C
